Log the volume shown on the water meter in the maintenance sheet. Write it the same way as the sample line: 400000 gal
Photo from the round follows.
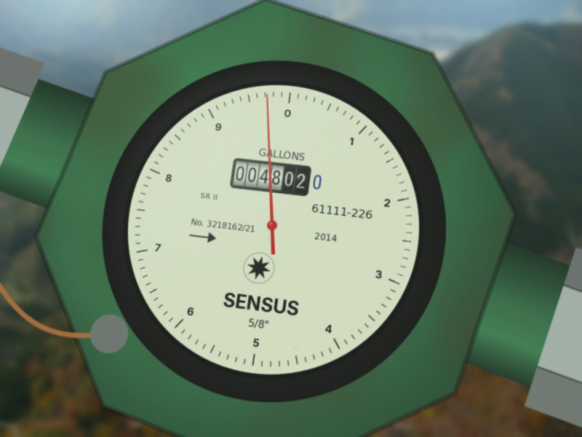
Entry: 48019.7 gal
